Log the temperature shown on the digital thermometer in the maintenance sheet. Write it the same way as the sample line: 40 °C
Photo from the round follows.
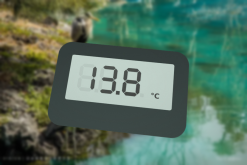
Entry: 13.8 °C
